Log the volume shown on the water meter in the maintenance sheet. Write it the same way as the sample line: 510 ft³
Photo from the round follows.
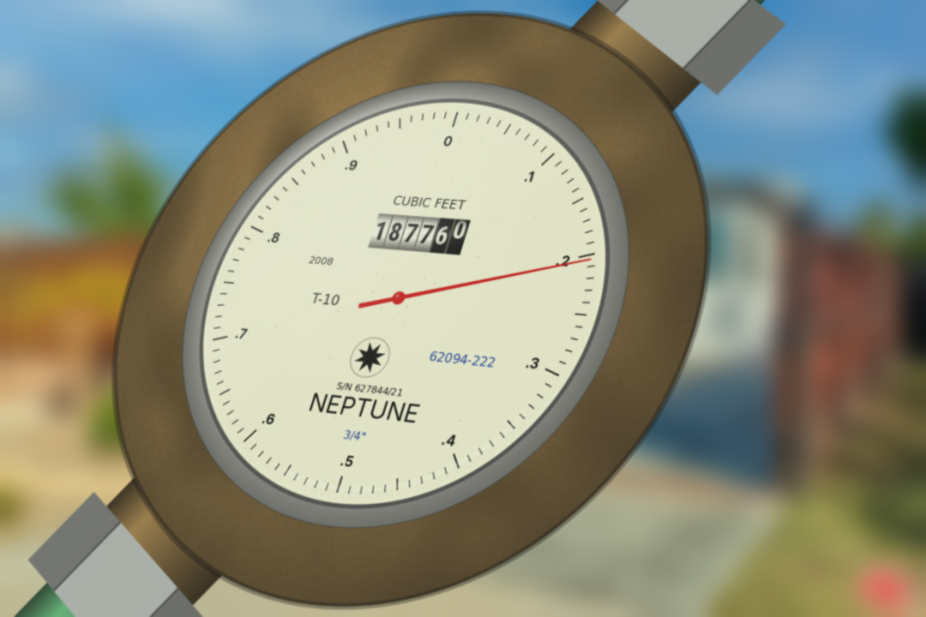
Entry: 187760.20 ft³
